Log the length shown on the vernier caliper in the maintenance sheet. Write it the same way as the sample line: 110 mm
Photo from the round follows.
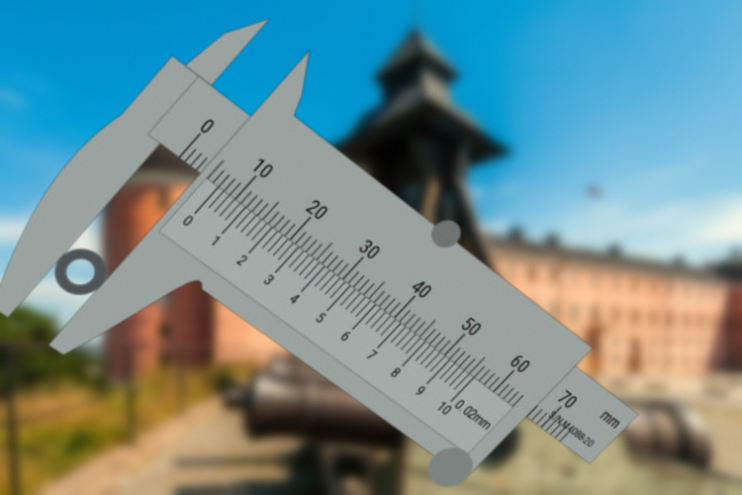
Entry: 7.0 mm
